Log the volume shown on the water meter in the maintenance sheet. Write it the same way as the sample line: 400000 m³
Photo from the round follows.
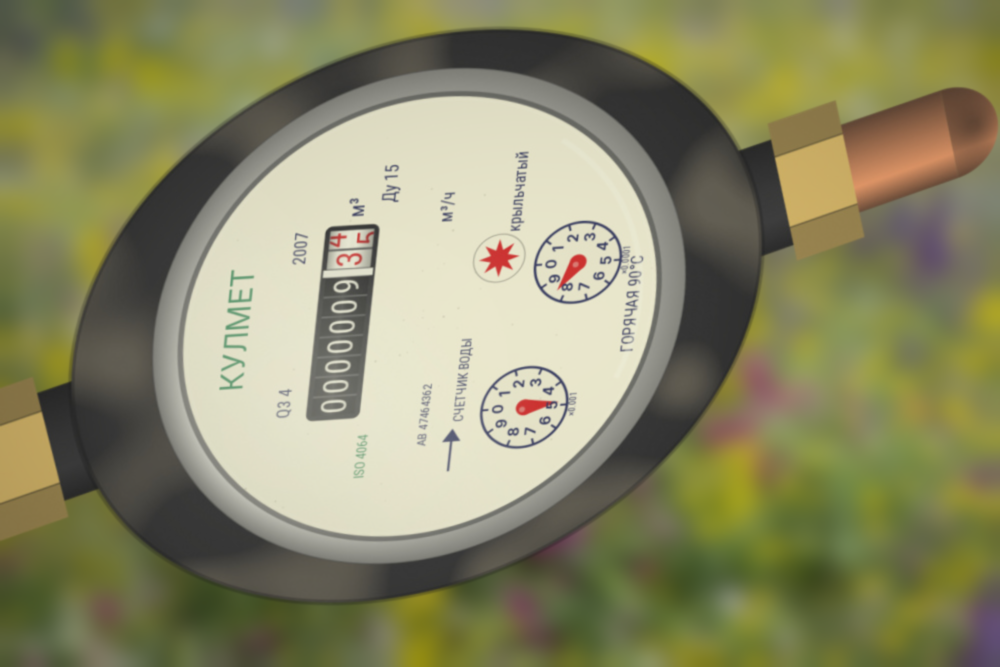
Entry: 9.3448 m³
